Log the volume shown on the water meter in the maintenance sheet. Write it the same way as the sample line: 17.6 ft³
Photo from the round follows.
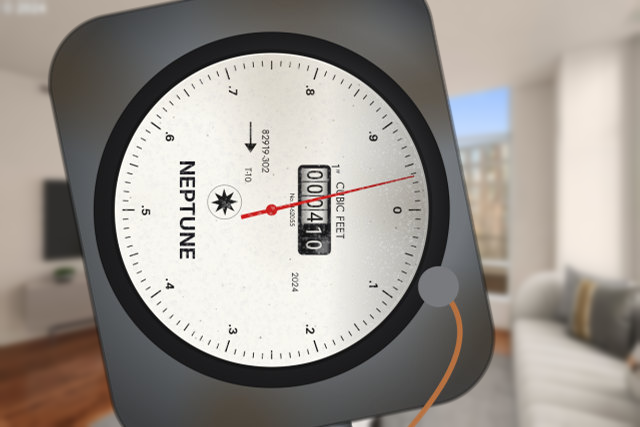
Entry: 409.96 ft³
